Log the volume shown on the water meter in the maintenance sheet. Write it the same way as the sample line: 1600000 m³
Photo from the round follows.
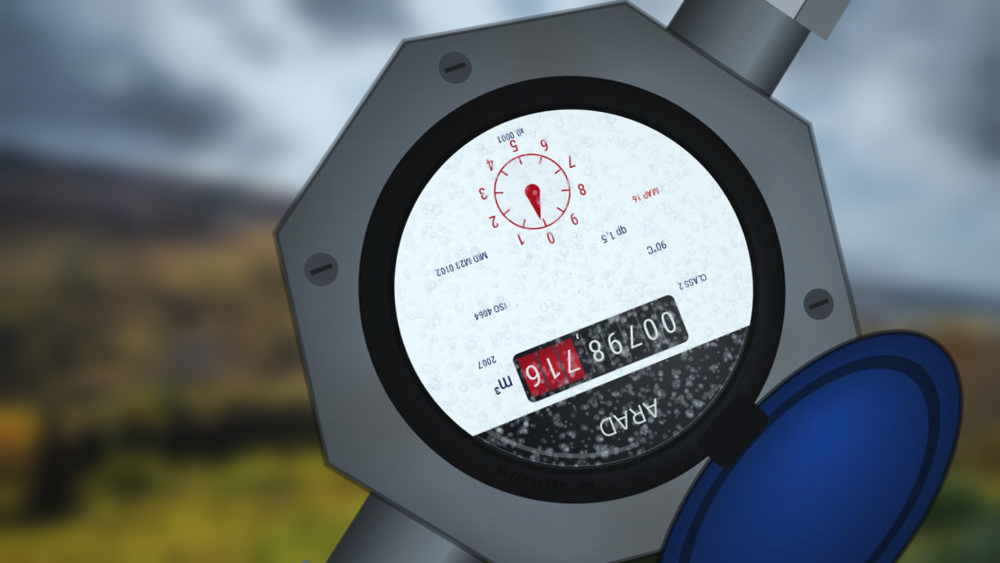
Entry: 798.7160 m³
